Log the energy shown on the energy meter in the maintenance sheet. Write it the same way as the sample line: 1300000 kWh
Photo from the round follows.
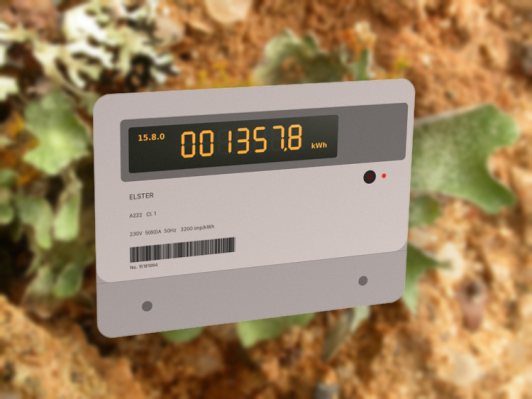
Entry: 1357.8 kWh
